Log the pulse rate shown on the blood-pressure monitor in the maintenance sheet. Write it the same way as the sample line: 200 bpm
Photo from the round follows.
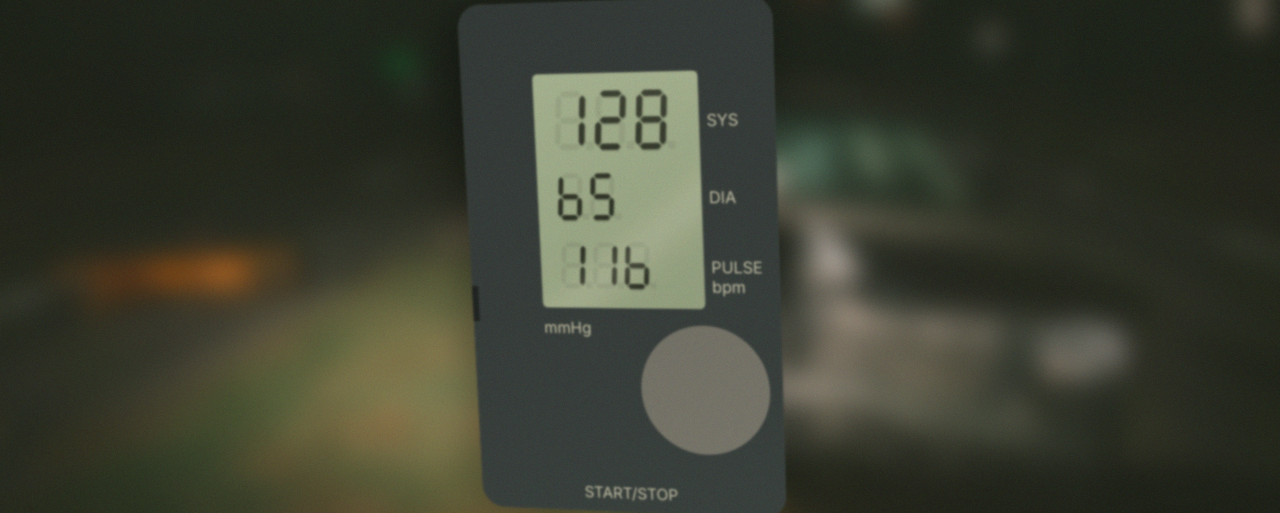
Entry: 116 bpm
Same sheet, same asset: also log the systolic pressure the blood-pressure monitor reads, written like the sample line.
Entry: 128 mmHg
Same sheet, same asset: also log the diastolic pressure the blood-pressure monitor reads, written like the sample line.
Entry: 65 mmHg
